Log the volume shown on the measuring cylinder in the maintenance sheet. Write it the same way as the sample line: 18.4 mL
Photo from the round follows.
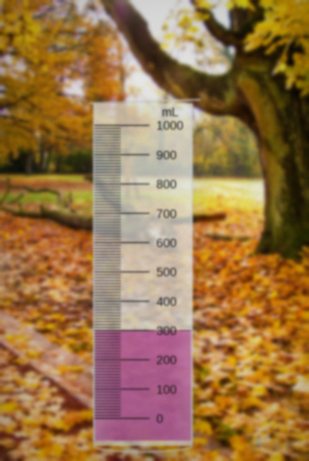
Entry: 300 mL
